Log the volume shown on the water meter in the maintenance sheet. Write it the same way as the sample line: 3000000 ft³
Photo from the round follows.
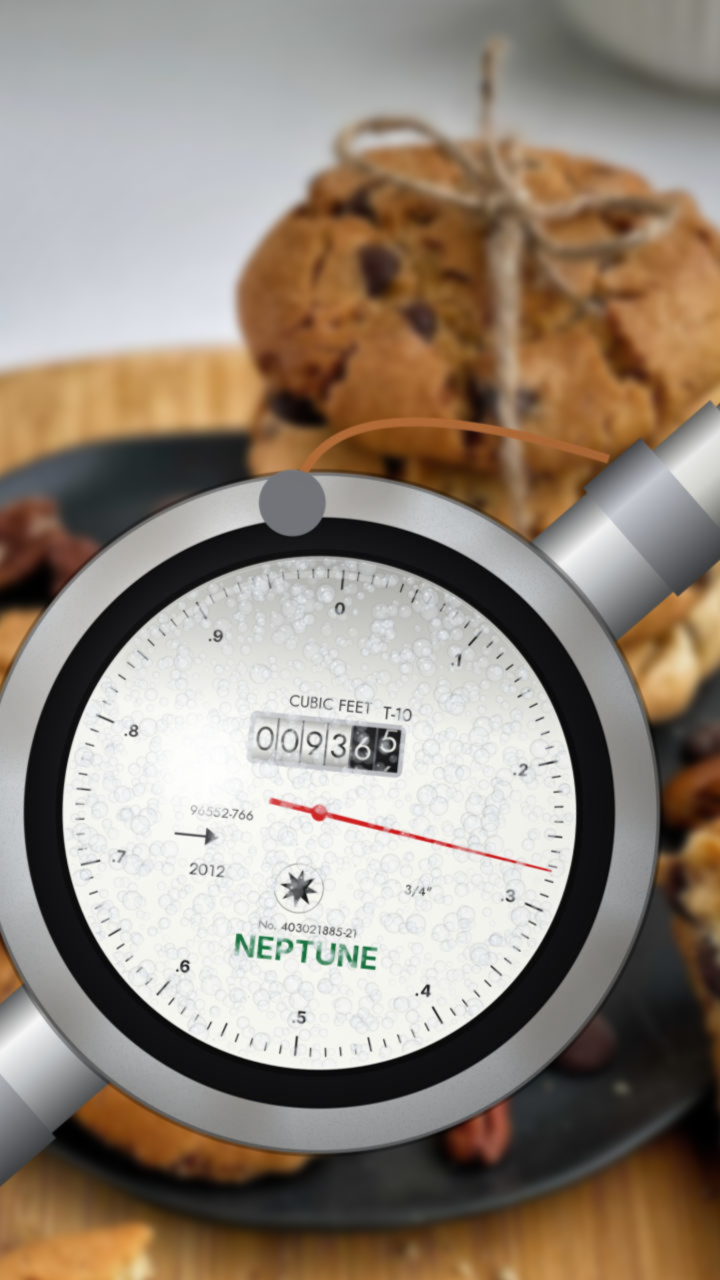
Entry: 9365.27 ft³
